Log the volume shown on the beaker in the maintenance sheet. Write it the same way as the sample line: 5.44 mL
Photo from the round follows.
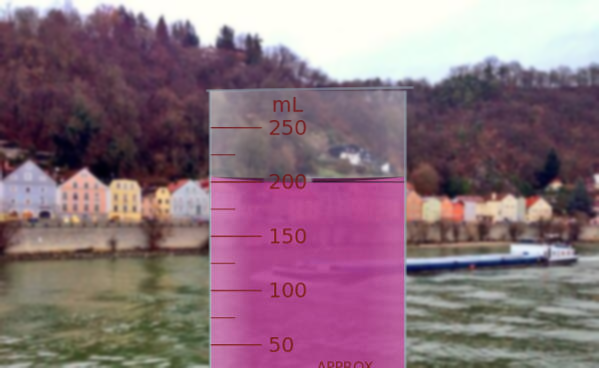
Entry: 200 mL
